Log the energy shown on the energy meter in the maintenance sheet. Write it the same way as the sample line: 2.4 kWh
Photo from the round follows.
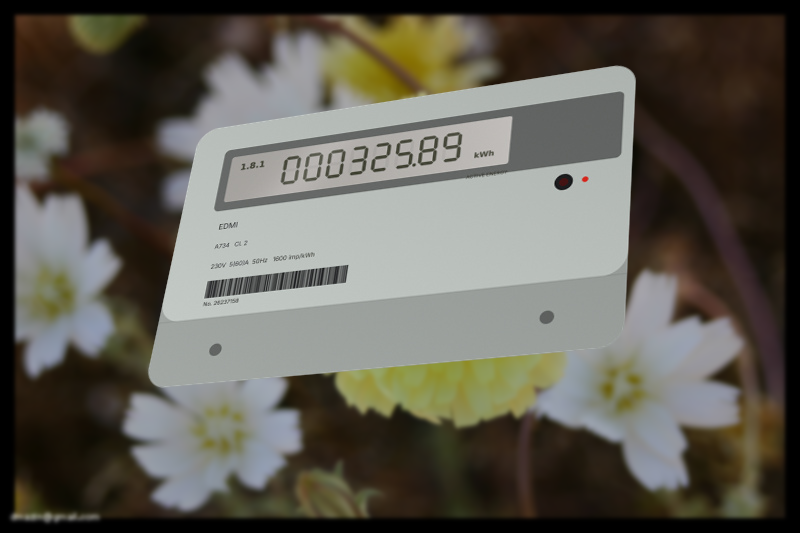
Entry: 325.89 kWh
